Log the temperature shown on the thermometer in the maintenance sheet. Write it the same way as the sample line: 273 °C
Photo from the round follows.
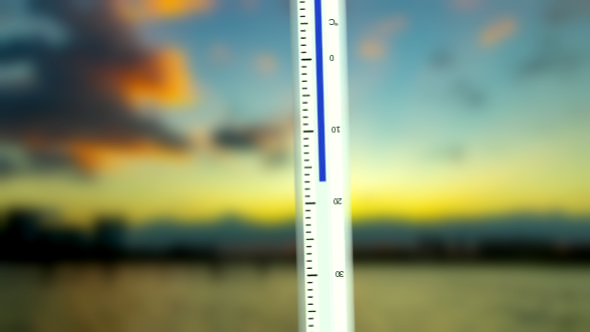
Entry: 17 °C
